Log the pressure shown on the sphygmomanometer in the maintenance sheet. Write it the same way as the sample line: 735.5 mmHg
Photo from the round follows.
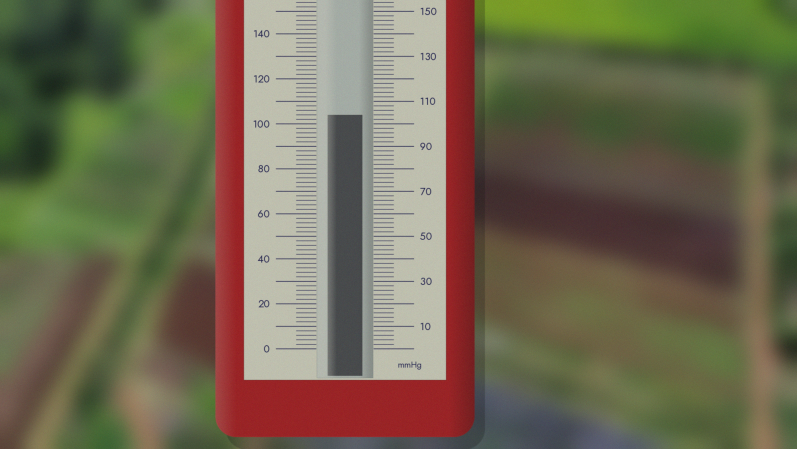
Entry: 104 mmHg
